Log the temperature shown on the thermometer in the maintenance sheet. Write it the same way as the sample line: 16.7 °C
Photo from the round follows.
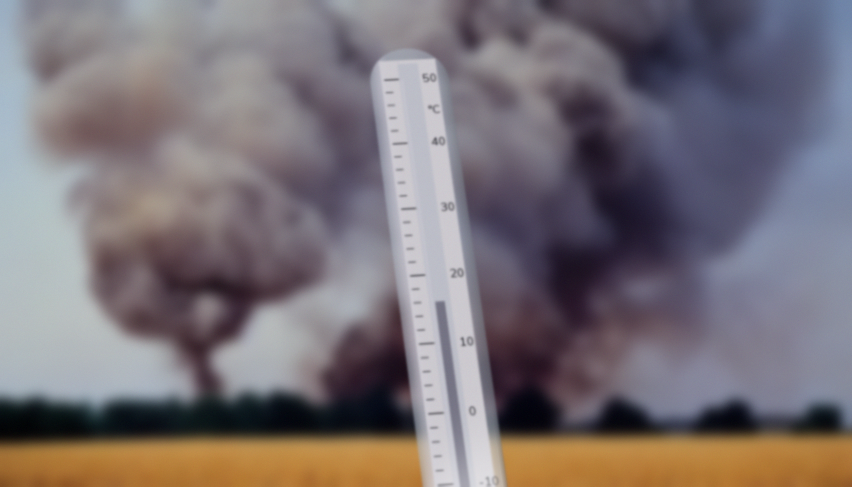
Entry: 16 °C
